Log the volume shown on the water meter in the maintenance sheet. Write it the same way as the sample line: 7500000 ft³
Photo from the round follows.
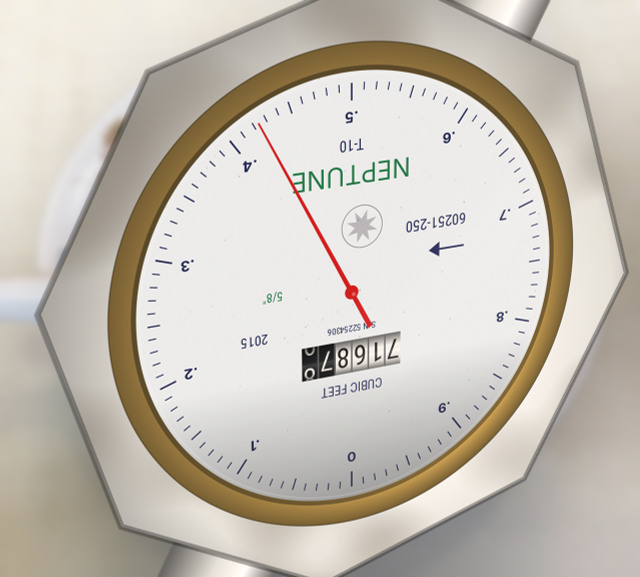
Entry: 716878.42 ft³
